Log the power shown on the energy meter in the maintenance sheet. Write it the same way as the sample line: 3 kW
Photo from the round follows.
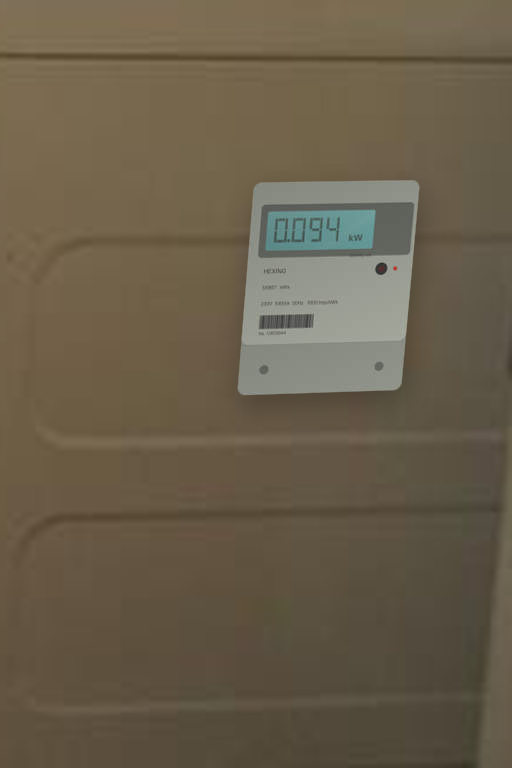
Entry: 0.094 kW
